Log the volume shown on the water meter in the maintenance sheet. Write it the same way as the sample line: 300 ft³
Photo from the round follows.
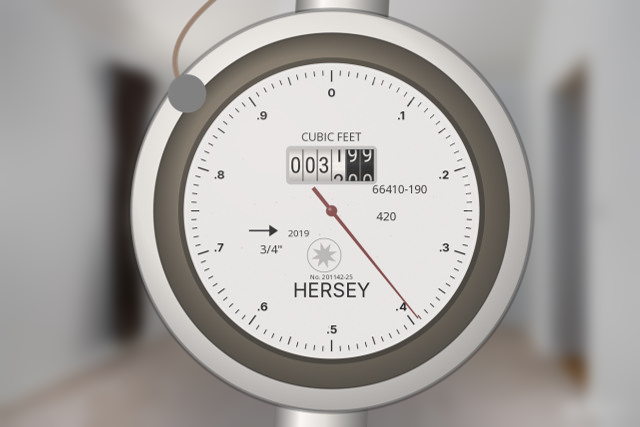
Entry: 3199.39 ft³
